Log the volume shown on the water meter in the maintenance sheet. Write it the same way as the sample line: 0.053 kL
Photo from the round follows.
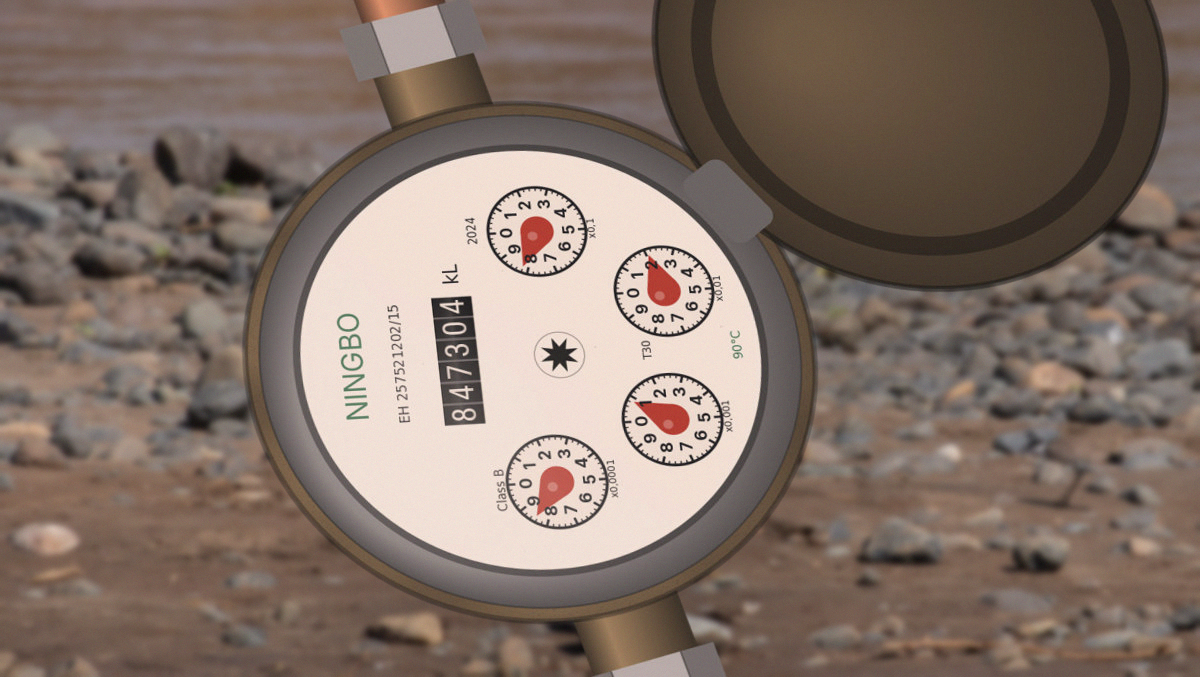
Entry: 847304.8208 kL
